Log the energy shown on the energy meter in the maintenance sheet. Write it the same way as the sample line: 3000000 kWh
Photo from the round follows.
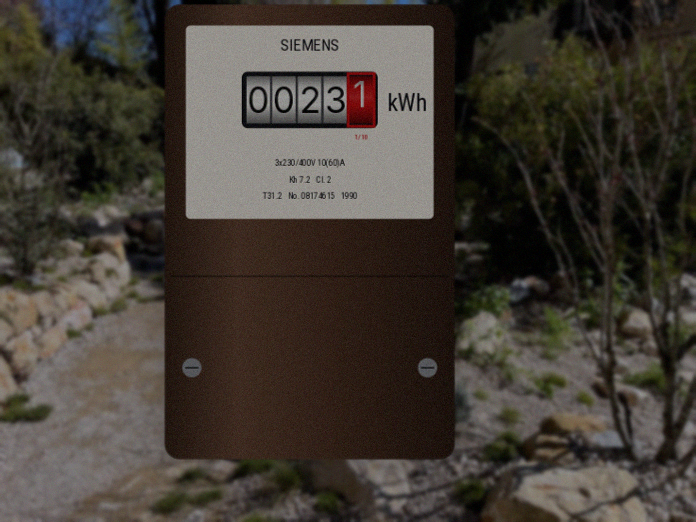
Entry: 23.1 kWh
